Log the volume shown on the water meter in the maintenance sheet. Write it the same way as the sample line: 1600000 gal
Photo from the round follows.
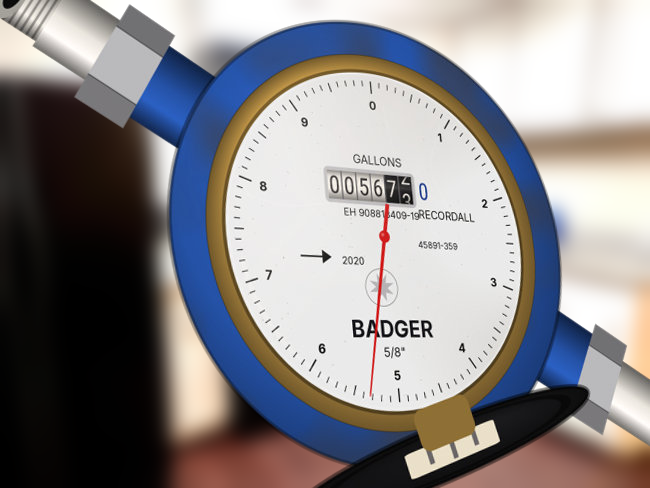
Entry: 56725.3 gal
